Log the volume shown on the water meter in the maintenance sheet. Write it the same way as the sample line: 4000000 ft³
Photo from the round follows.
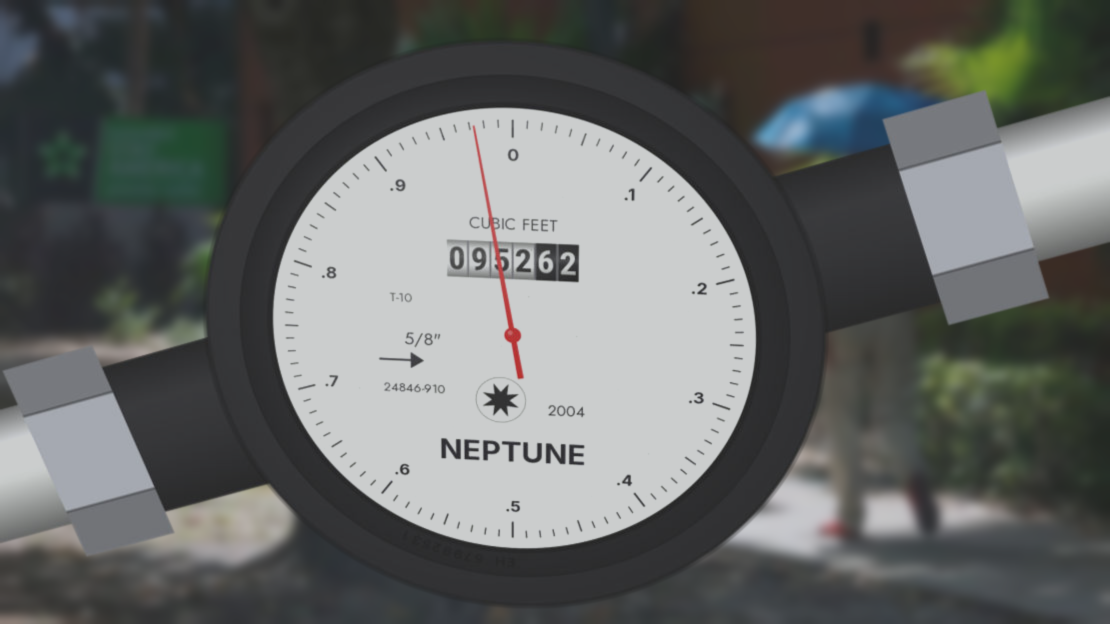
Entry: 95261.97 ft³
